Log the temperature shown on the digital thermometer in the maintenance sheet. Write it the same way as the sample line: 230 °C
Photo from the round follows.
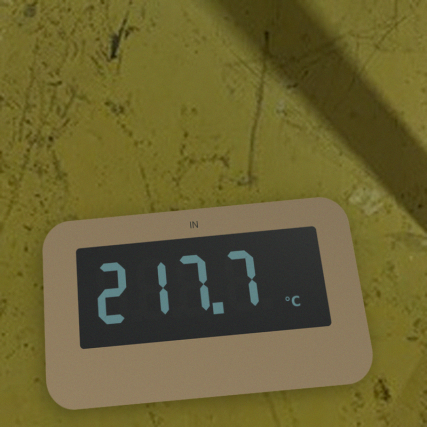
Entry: 217.7 °C
